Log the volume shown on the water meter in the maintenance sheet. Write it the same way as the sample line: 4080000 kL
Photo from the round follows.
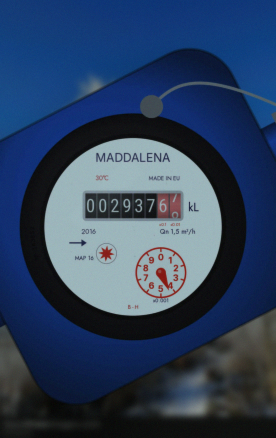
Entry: 2937.674 kL
